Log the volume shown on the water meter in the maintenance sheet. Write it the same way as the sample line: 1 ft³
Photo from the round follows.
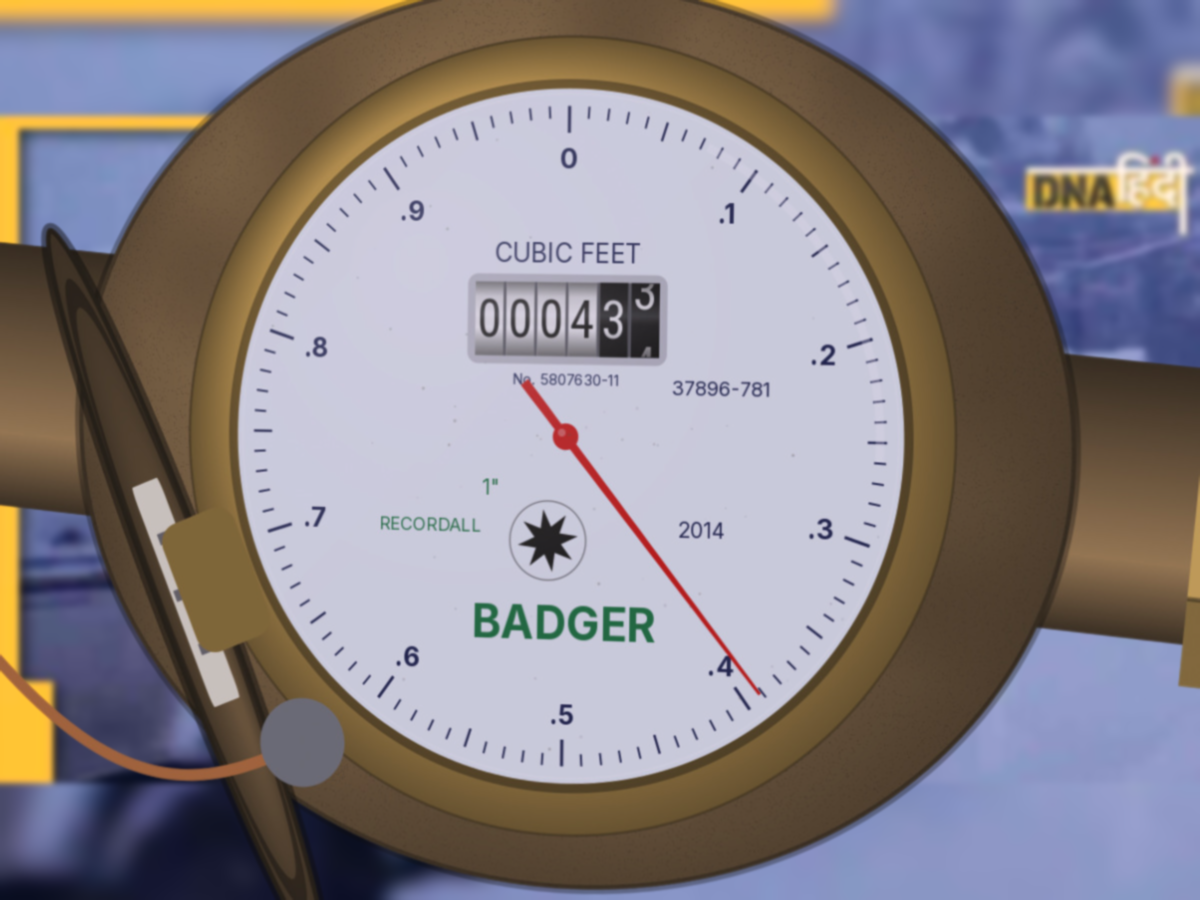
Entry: 433.39 ft³
